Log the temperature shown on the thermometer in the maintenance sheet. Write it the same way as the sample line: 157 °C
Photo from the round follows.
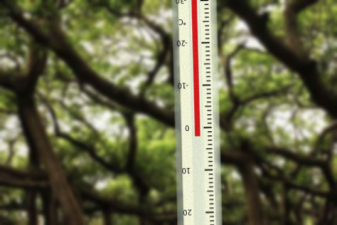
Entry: 2 °C
